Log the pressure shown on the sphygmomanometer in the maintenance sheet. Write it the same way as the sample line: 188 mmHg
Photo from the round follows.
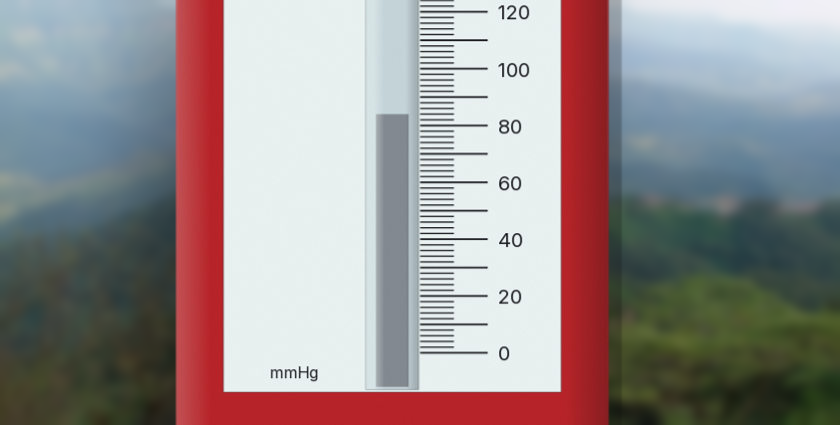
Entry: 84 mmHg
